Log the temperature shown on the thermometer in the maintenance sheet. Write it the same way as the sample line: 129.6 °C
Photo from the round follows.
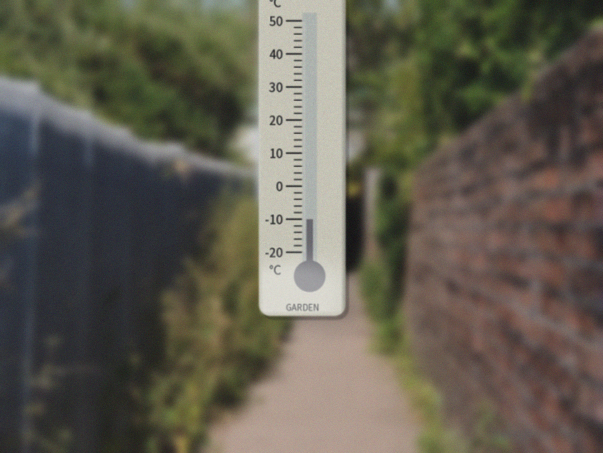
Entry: -10 °C
